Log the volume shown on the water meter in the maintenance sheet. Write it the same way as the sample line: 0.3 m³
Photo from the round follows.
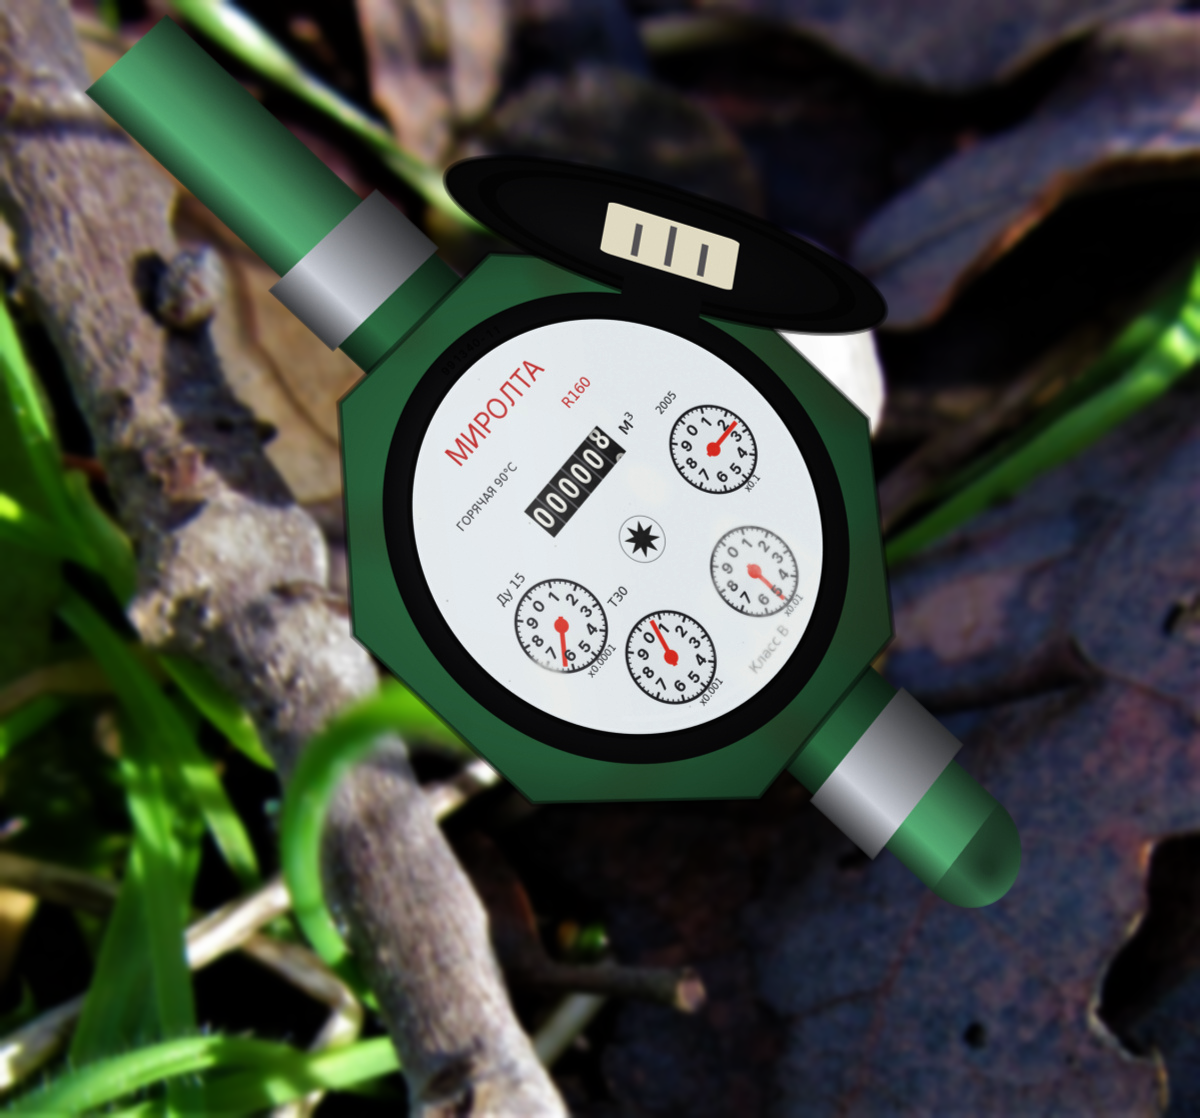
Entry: 8.2506 m³
